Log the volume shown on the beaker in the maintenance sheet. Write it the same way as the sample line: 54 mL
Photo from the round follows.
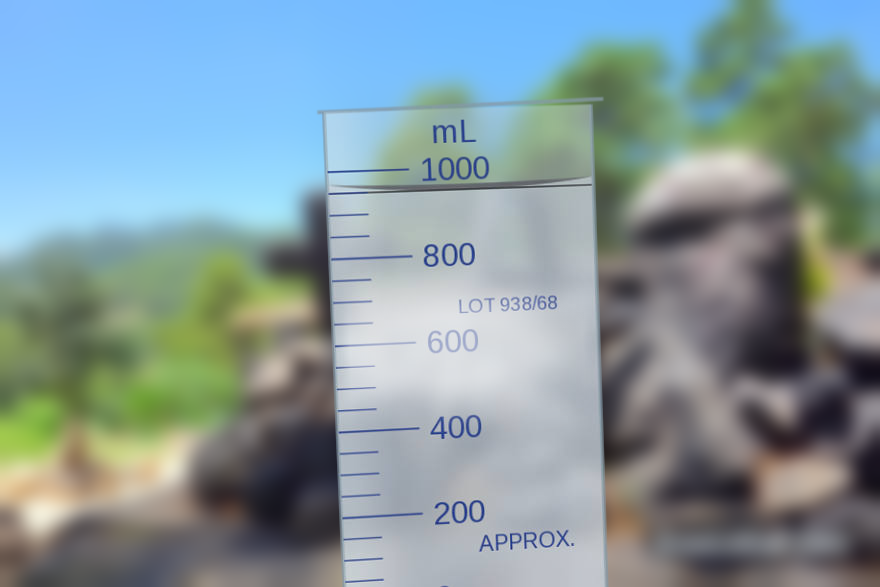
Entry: 950 mL
